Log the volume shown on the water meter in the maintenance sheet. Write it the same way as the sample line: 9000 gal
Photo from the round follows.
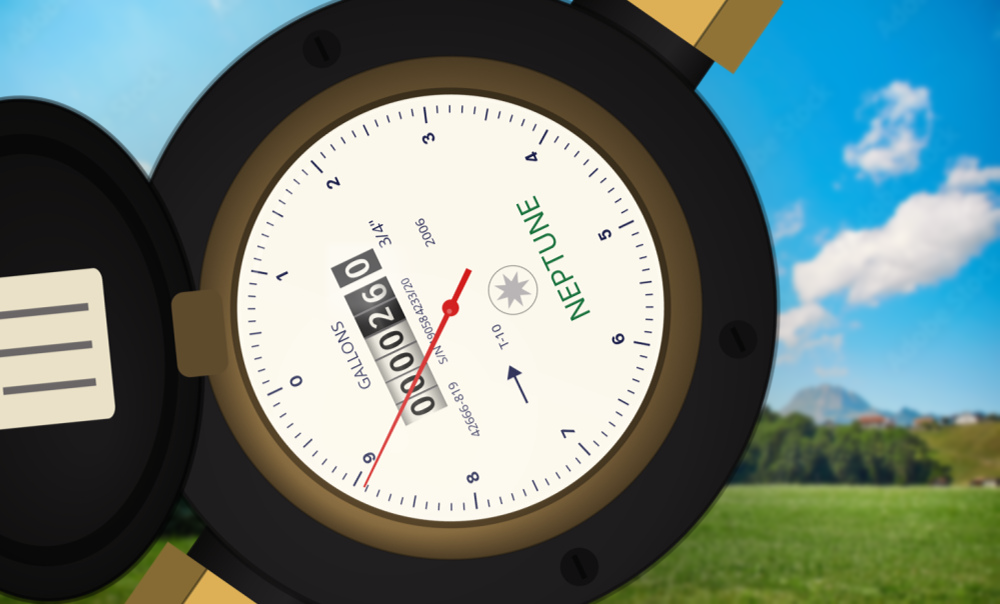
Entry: 258.9 gal
